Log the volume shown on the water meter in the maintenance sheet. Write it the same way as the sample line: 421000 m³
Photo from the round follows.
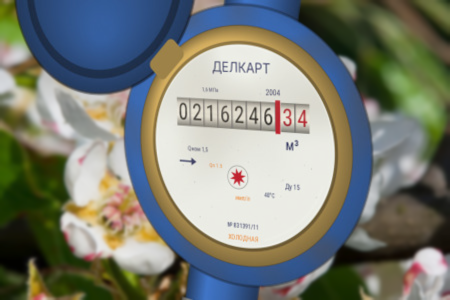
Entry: 216246.34 m³
